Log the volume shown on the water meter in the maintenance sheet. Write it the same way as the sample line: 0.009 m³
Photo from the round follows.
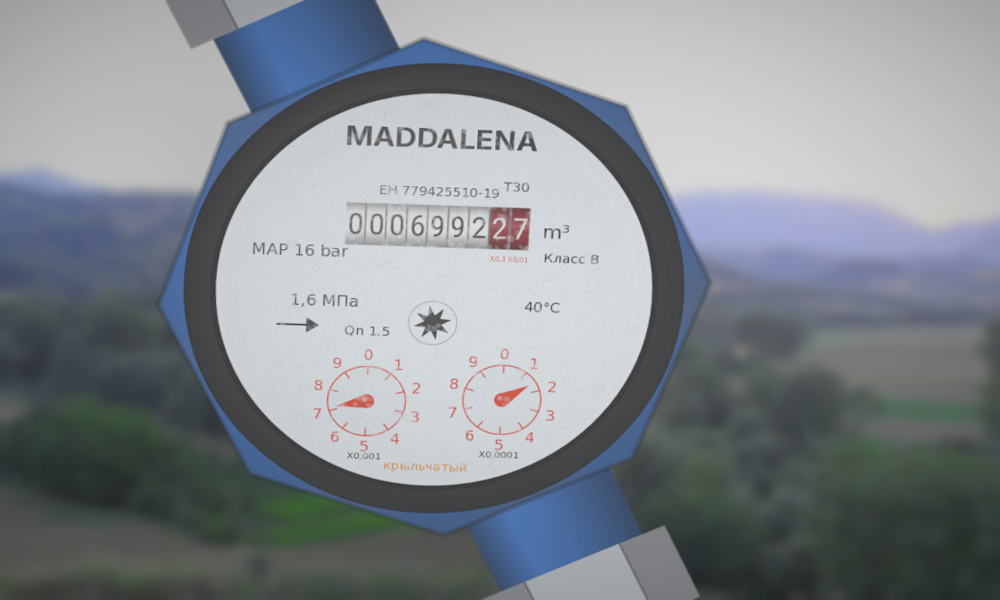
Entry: 6992.2771 m³
